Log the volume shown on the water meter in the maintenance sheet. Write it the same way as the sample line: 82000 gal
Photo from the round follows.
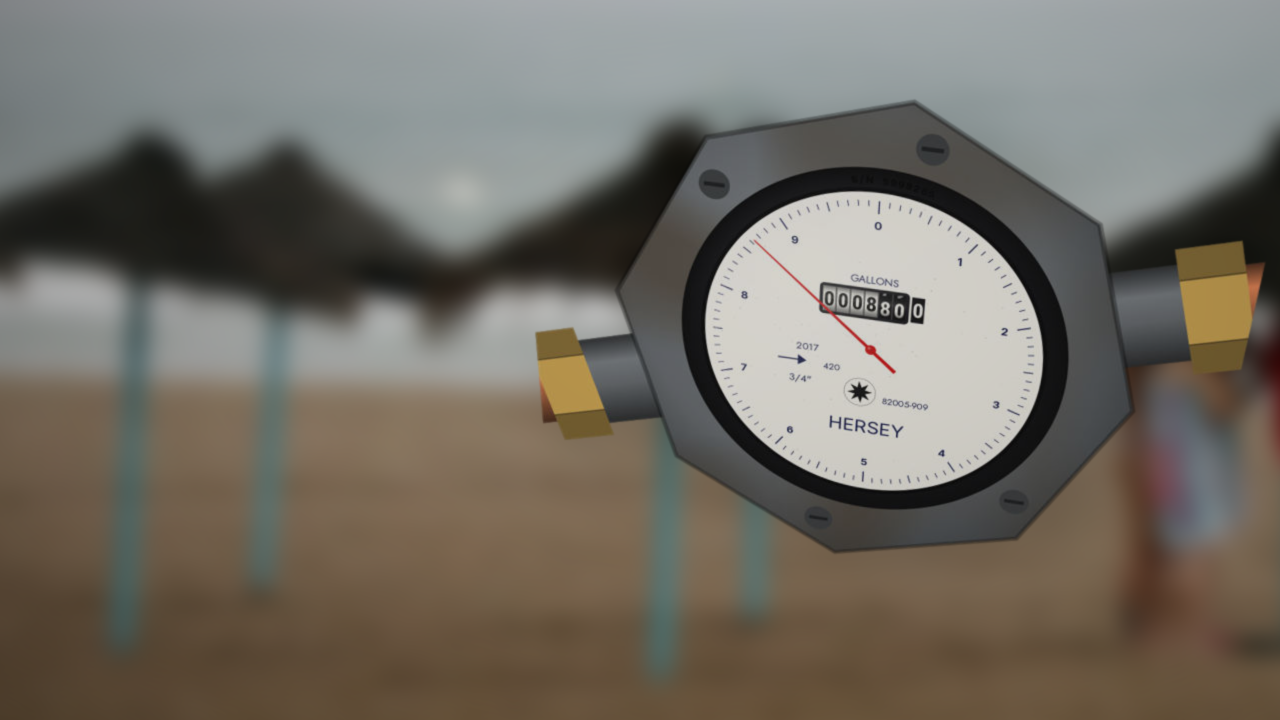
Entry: 8798.6 gal
